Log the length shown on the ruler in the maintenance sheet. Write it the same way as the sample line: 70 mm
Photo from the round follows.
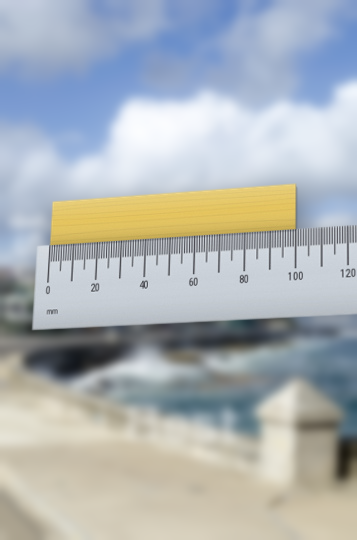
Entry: 100 mm
